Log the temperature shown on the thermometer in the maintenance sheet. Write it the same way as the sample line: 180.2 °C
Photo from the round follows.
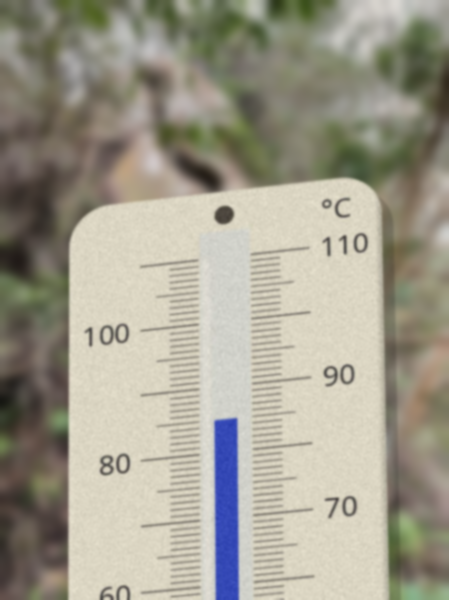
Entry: 85 °C
